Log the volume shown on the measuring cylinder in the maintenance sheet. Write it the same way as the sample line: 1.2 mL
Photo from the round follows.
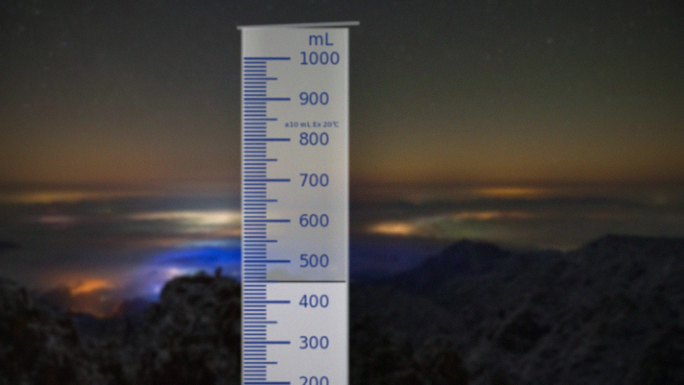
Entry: 450 mL
